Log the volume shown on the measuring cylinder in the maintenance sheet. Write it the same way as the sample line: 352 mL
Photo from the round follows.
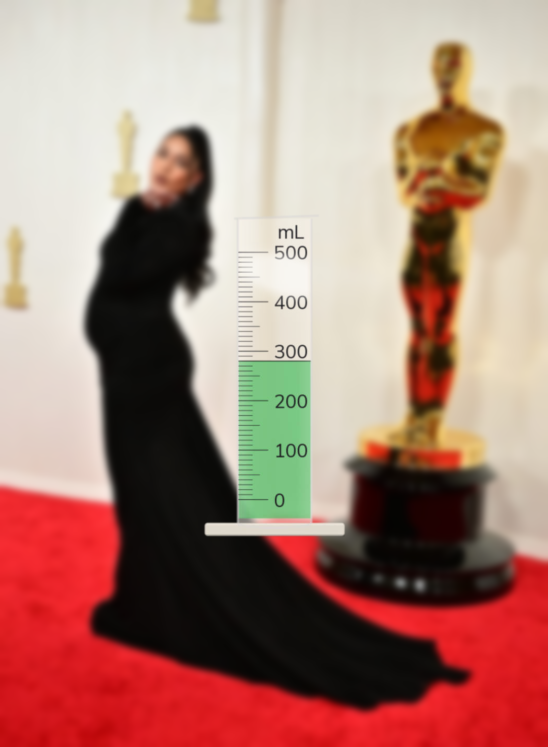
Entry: 280 mL
